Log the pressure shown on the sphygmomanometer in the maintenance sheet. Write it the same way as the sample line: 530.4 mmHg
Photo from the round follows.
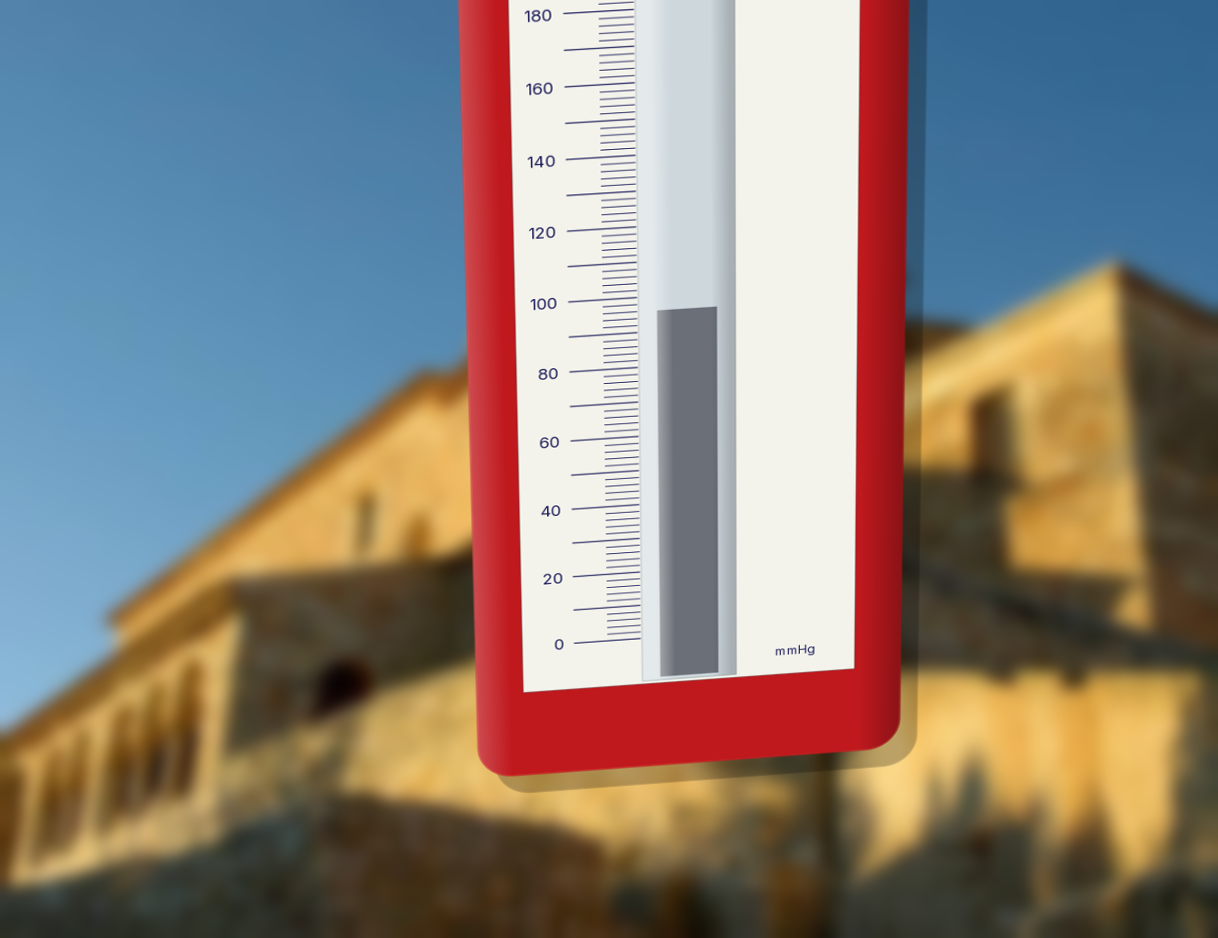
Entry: 96 mmHg
